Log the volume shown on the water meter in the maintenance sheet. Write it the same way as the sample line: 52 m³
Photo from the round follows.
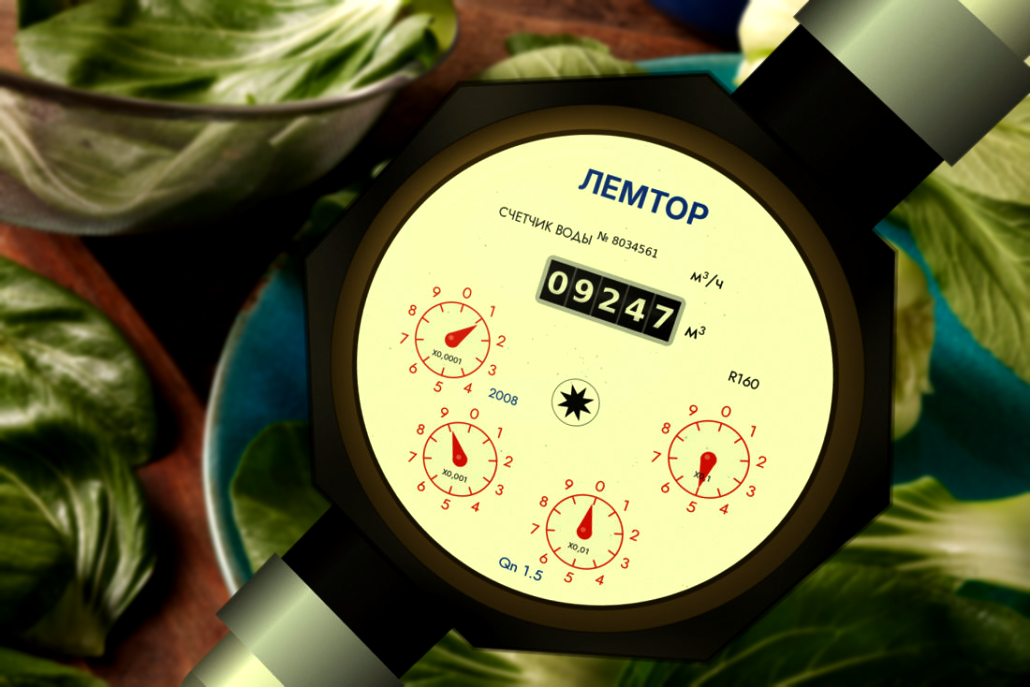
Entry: 9247.4991 m³
